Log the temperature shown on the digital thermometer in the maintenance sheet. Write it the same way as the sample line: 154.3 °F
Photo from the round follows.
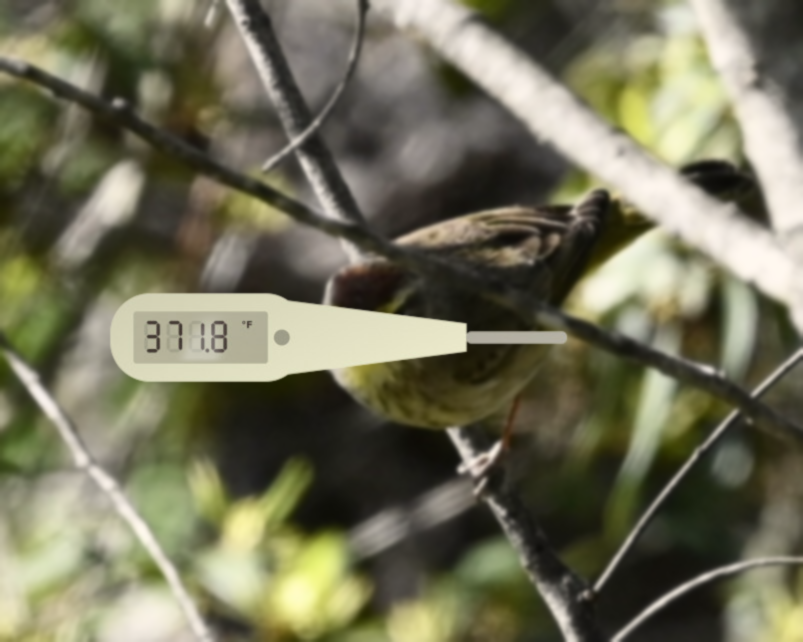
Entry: 371.8 °F
